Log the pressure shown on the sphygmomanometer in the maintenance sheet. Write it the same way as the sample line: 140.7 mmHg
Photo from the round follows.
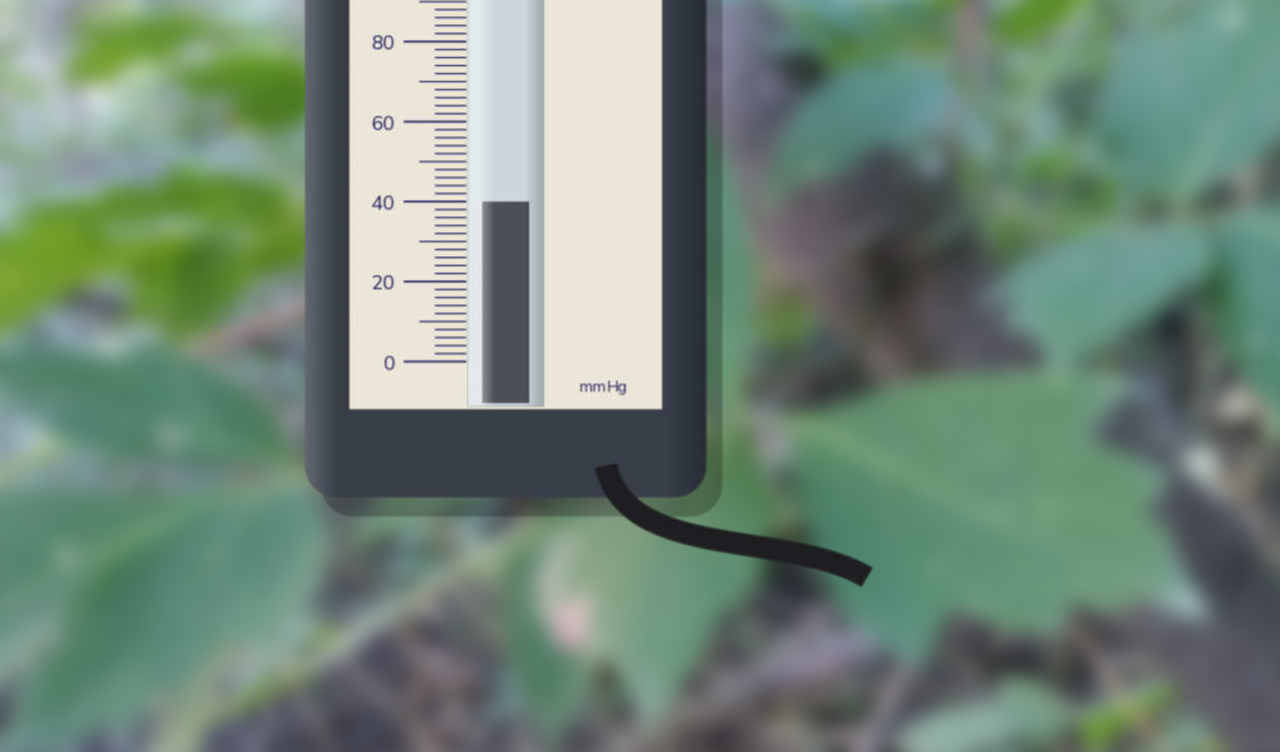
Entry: 40 mmHg
